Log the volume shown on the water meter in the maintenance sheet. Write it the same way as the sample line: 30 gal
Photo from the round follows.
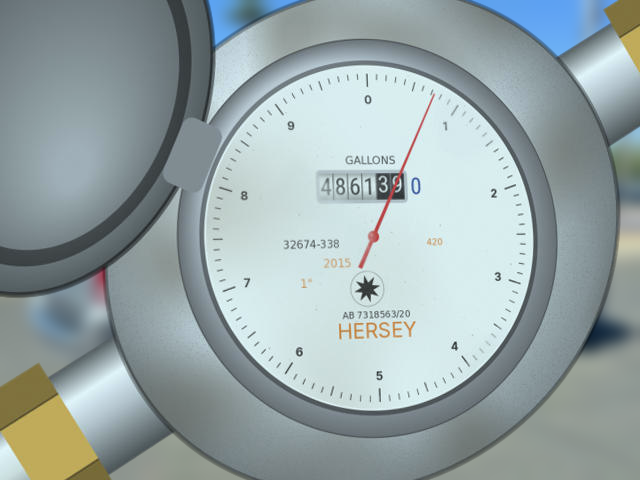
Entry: 4861390.7 gal
